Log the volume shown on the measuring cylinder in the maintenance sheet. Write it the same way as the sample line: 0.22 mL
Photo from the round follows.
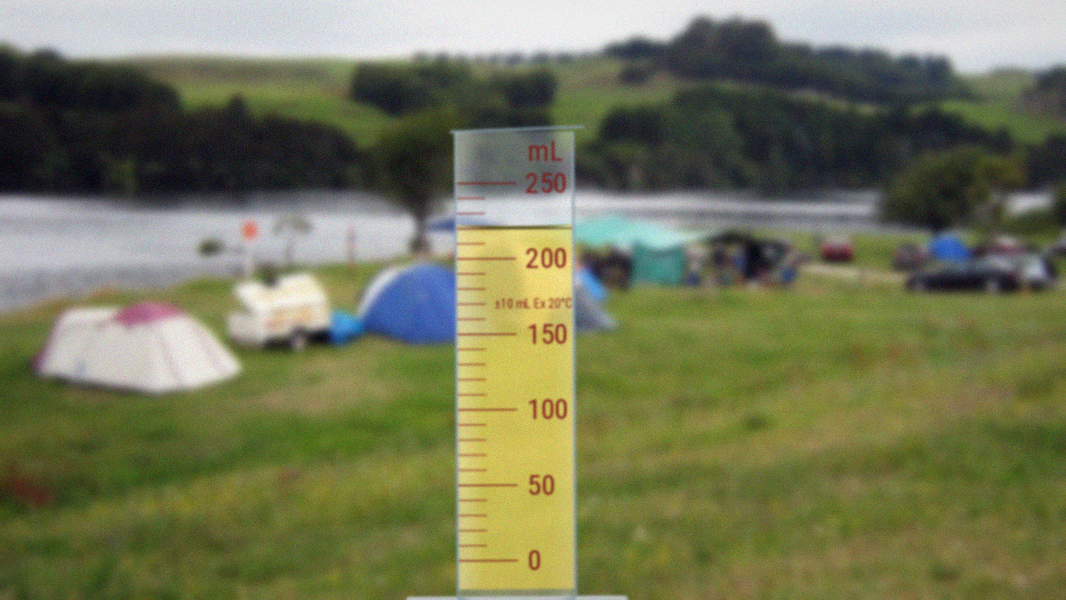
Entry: 220 mL
